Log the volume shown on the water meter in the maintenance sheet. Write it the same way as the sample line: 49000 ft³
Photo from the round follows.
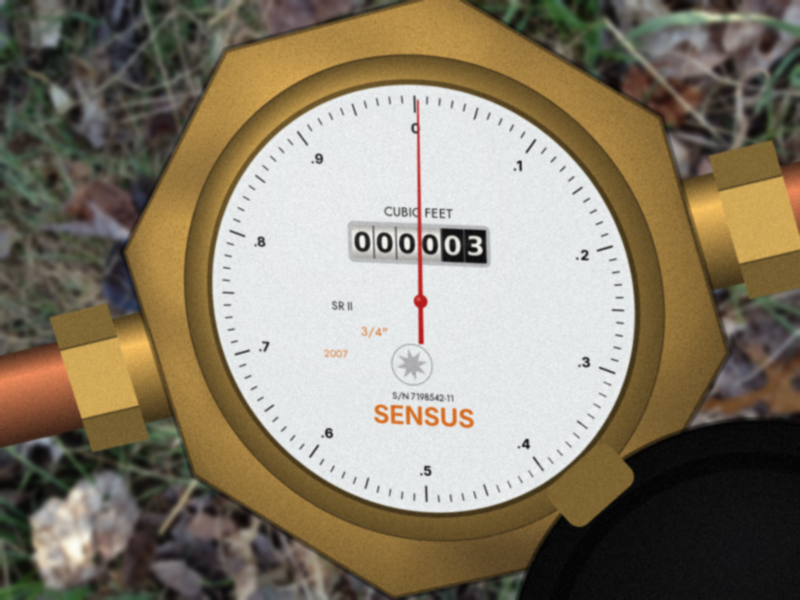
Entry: 3.00 ft³
